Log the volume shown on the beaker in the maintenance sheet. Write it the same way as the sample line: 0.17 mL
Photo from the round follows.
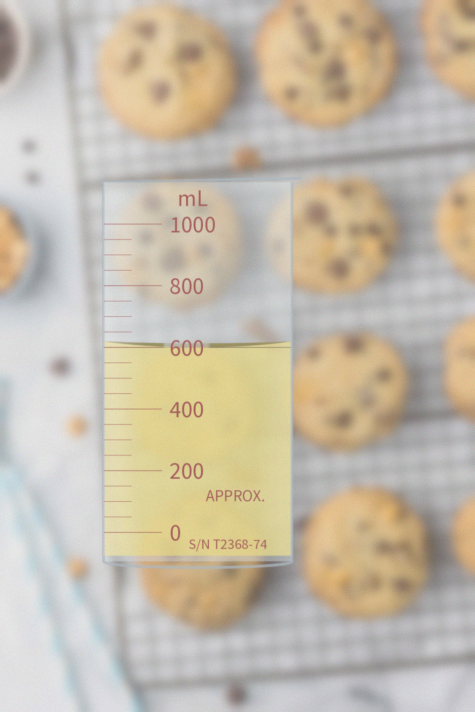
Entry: 600 mL
